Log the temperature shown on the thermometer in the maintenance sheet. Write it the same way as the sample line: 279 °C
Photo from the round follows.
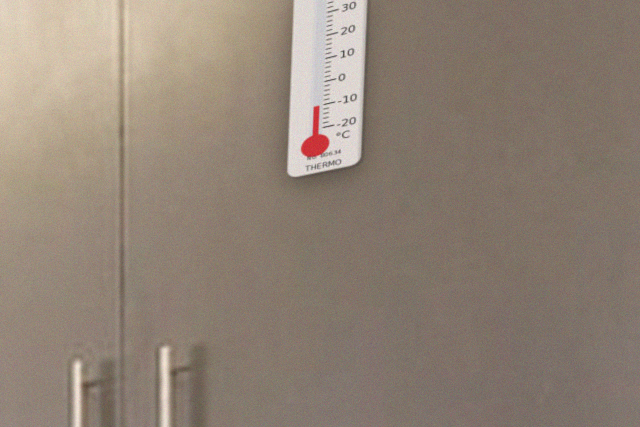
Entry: -10 °C
